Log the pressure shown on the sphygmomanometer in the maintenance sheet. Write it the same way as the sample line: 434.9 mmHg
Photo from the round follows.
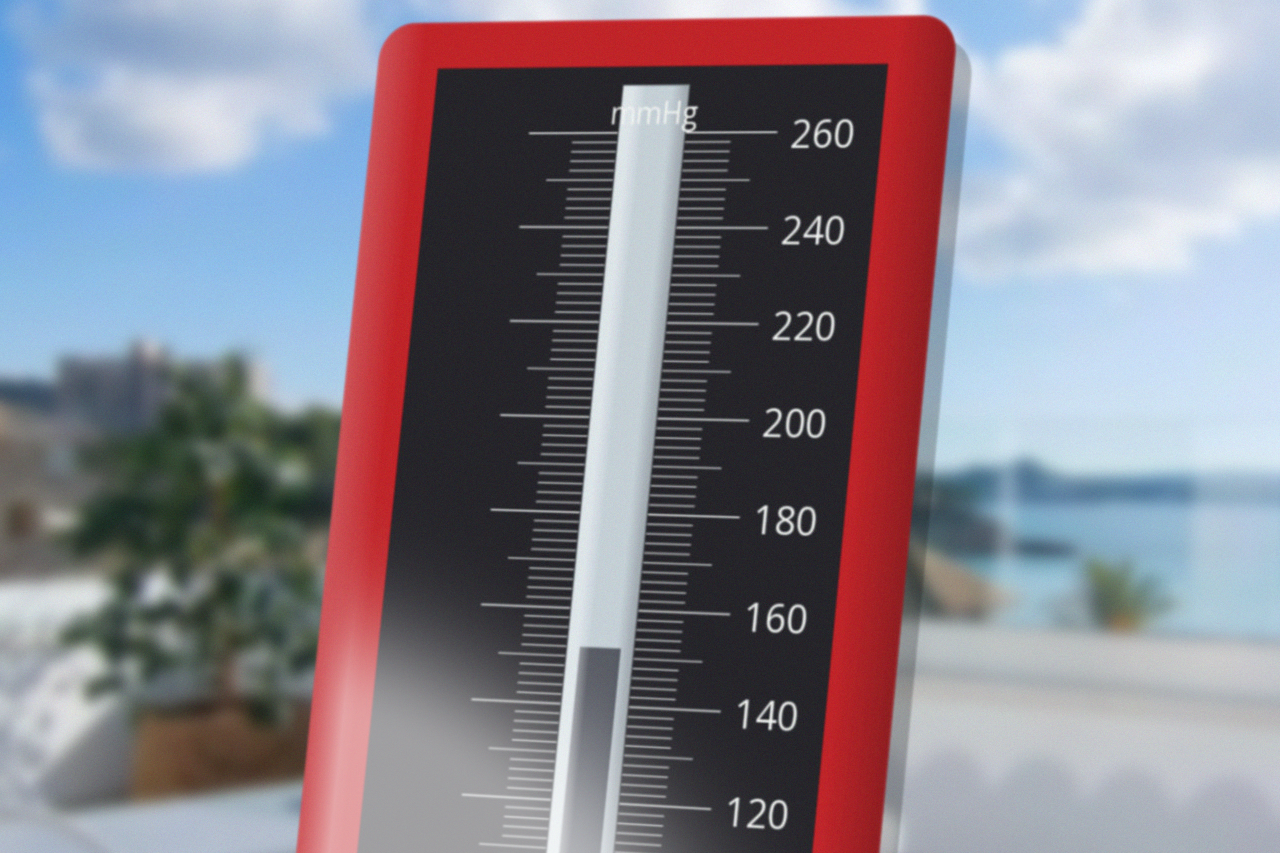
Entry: 152 mmHg
